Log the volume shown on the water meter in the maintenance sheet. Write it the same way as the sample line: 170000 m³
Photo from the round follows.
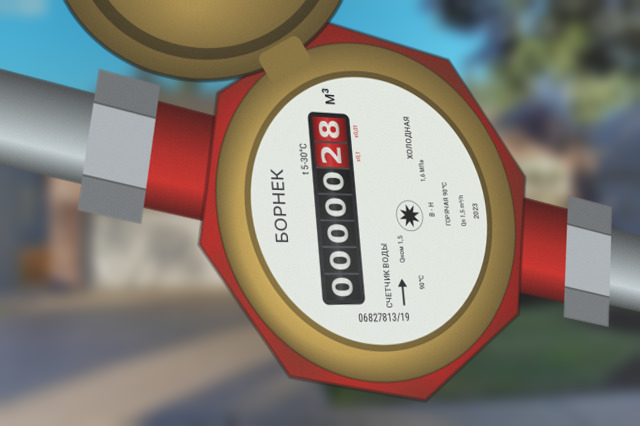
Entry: 0.28 m³
